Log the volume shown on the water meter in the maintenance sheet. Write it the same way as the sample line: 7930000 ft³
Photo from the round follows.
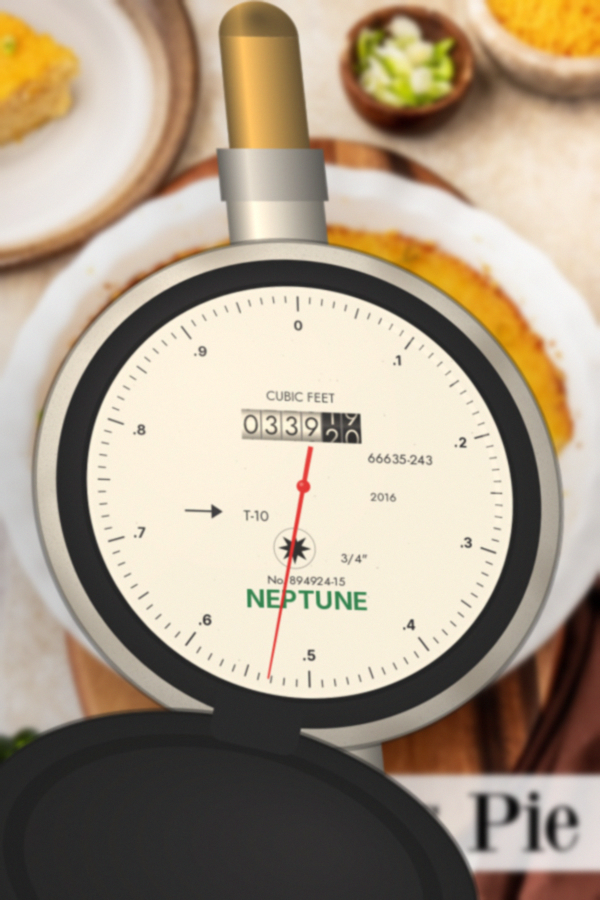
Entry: 33919.53 ft³
